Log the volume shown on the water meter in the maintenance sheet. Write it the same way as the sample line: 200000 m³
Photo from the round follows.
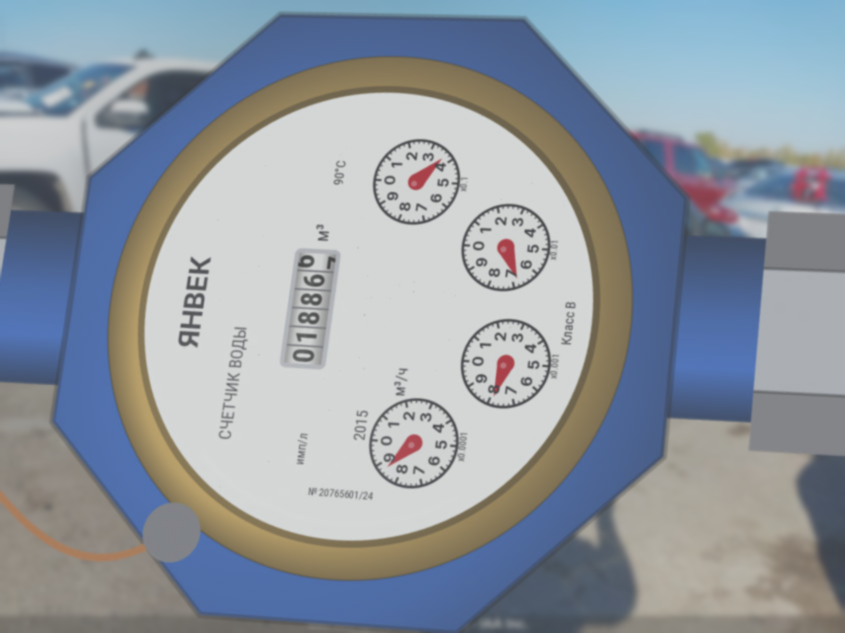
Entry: 18866.3678 m³
